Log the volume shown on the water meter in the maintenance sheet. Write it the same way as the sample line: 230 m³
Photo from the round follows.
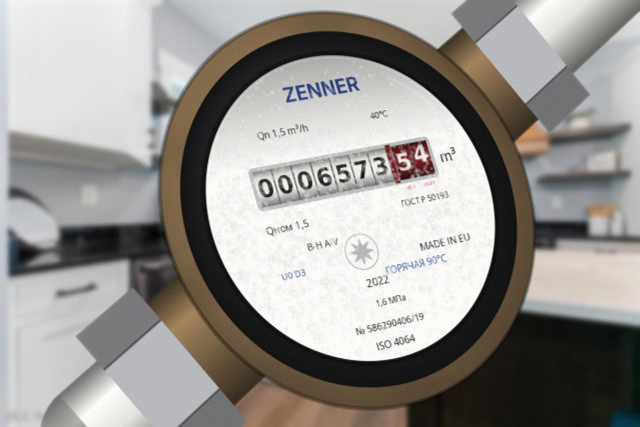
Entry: 6573.54 m³
